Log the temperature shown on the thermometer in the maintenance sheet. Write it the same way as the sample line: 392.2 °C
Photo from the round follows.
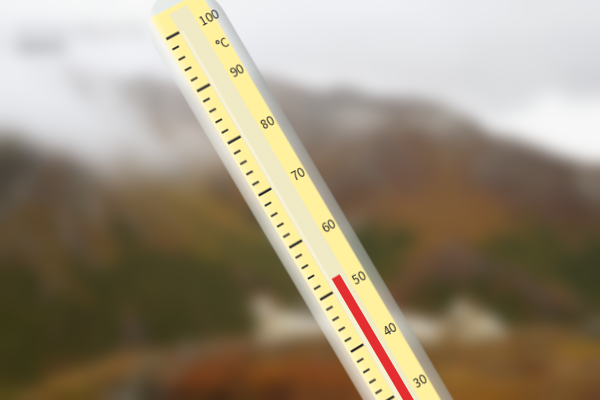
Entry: 52 °C
